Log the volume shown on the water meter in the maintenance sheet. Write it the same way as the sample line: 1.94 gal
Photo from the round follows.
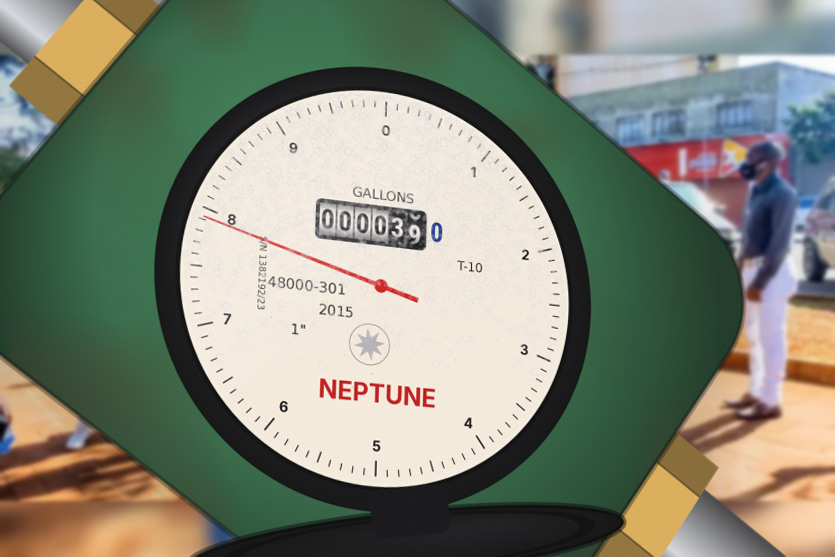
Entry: 387.9 gal
